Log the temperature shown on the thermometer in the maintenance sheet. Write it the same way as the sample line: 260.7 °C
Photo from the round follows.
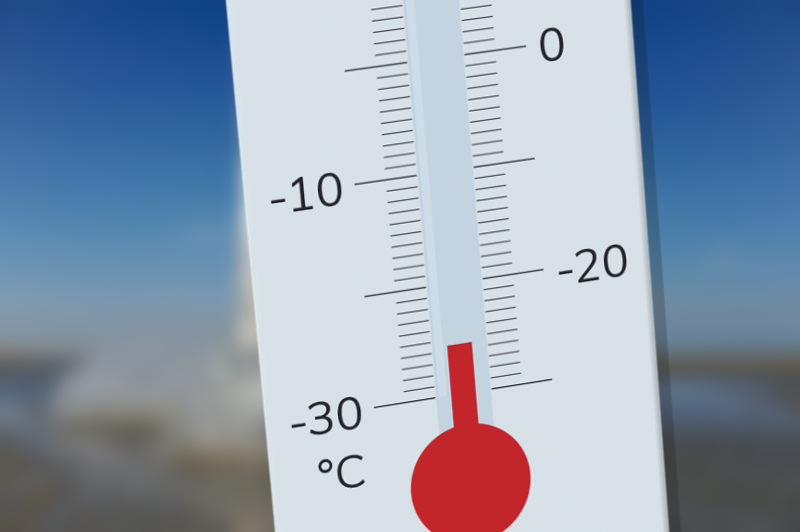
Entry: -25.5 °C
